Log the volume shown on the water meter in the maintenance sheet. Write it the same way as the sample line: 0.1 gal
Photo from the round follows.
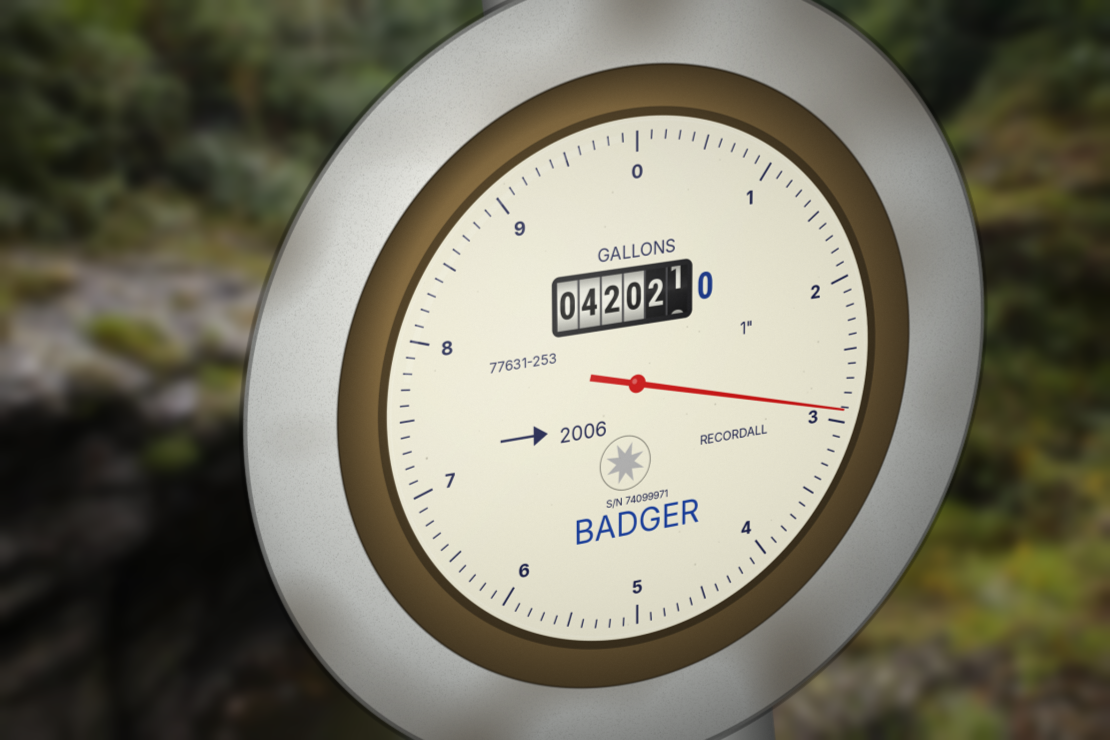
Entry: 420212.9 gal
